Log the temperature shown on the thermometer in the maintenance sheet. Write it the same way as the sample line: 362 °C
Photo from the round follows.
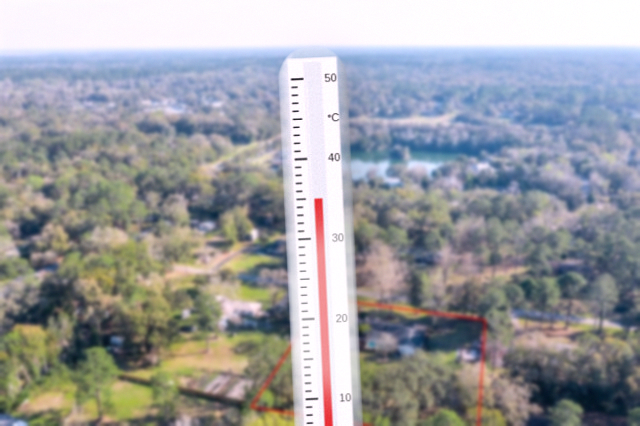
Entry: 35 °C
